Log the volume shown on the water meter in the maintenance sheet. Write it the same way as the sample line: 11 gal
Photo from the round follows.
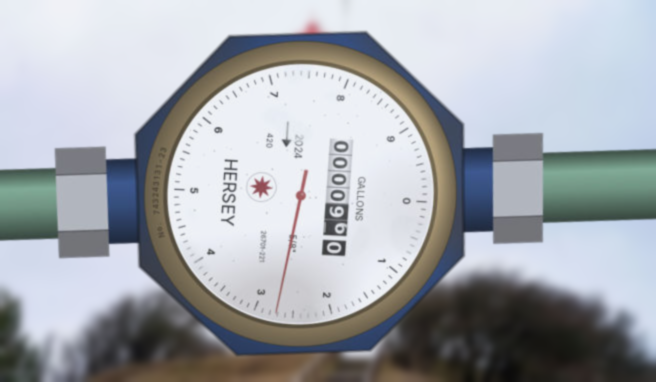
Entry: 962.7 gal
